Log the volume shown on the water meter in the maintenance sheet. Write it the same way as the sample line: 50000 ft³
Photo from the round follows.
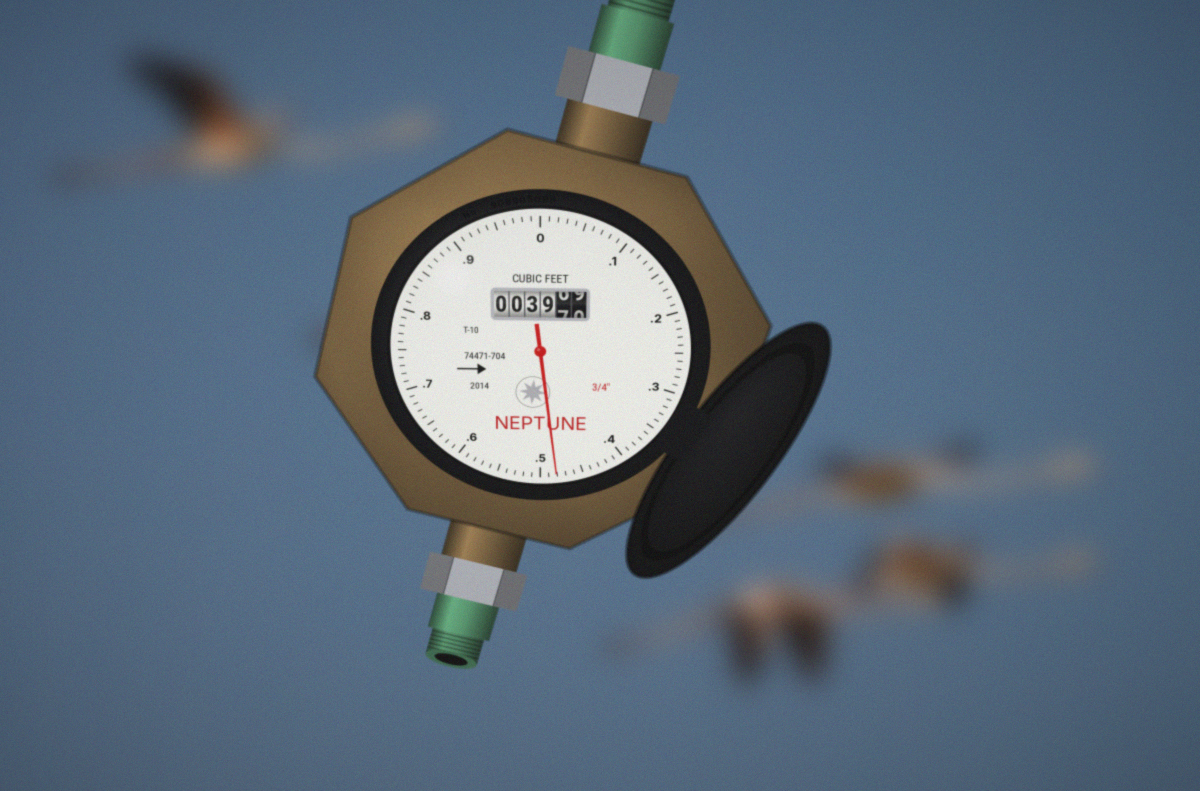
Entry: 3969.48 ft³
